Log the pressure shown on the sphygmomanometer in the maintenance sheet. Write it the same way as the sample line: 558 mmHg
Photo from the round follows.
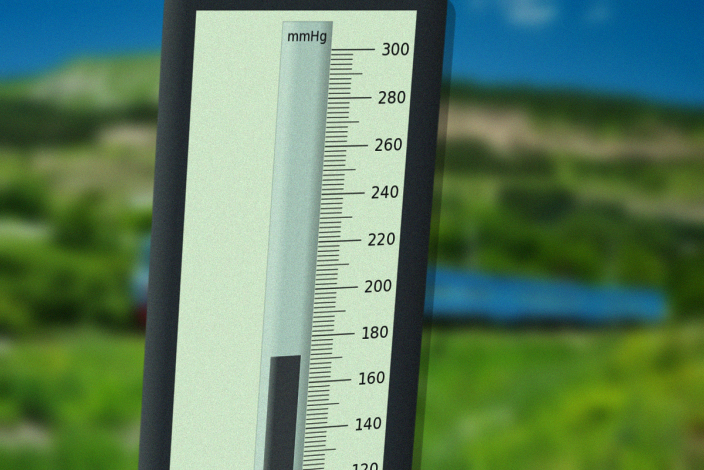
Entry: 172 mmHg
